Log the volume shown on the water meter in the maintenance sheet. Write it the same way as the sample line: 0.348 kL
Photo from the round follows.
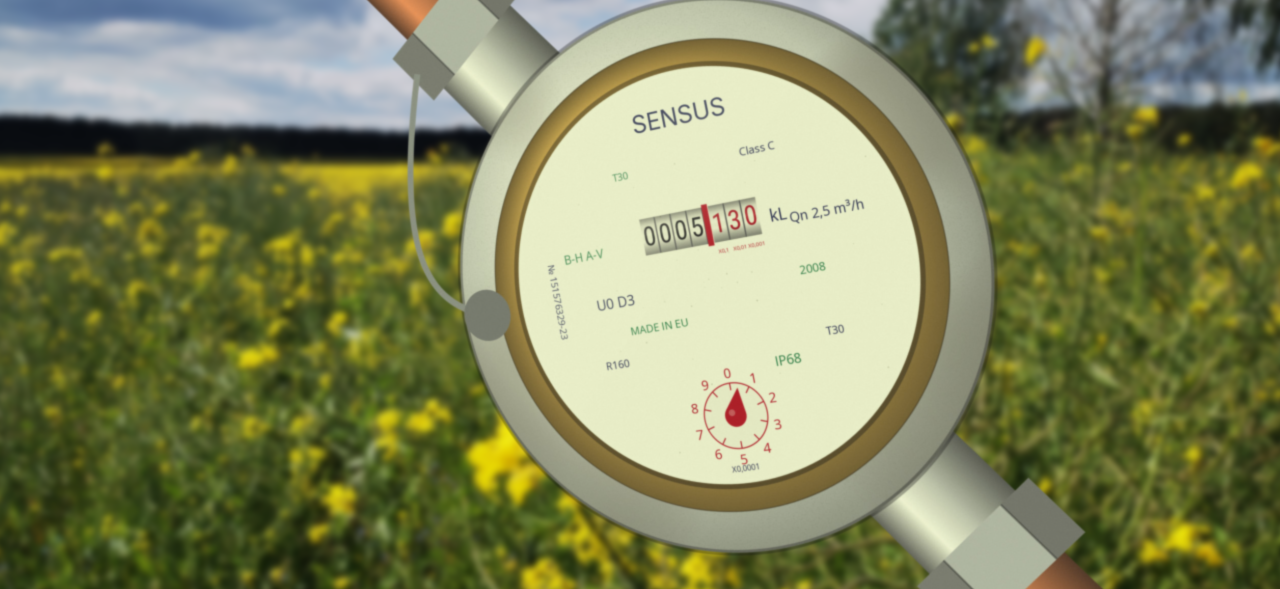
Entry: 5.1300 kL
